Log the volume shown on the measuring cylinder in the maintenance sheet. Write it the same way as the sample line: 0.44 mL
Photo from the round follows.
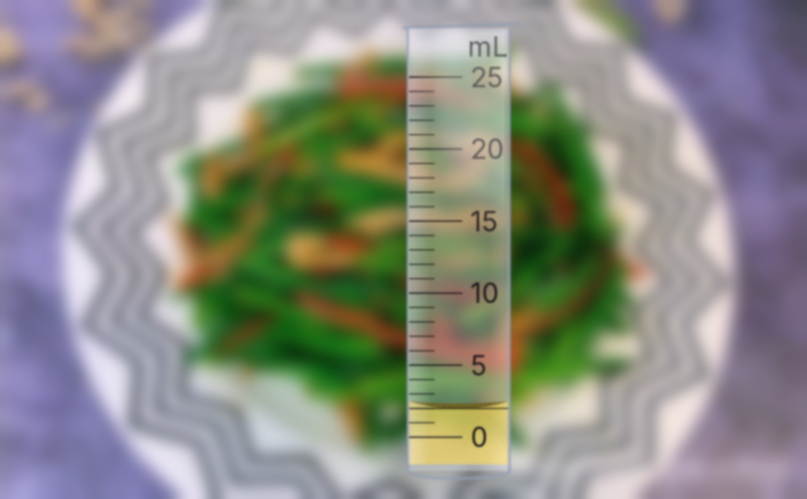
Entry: 2 mL
